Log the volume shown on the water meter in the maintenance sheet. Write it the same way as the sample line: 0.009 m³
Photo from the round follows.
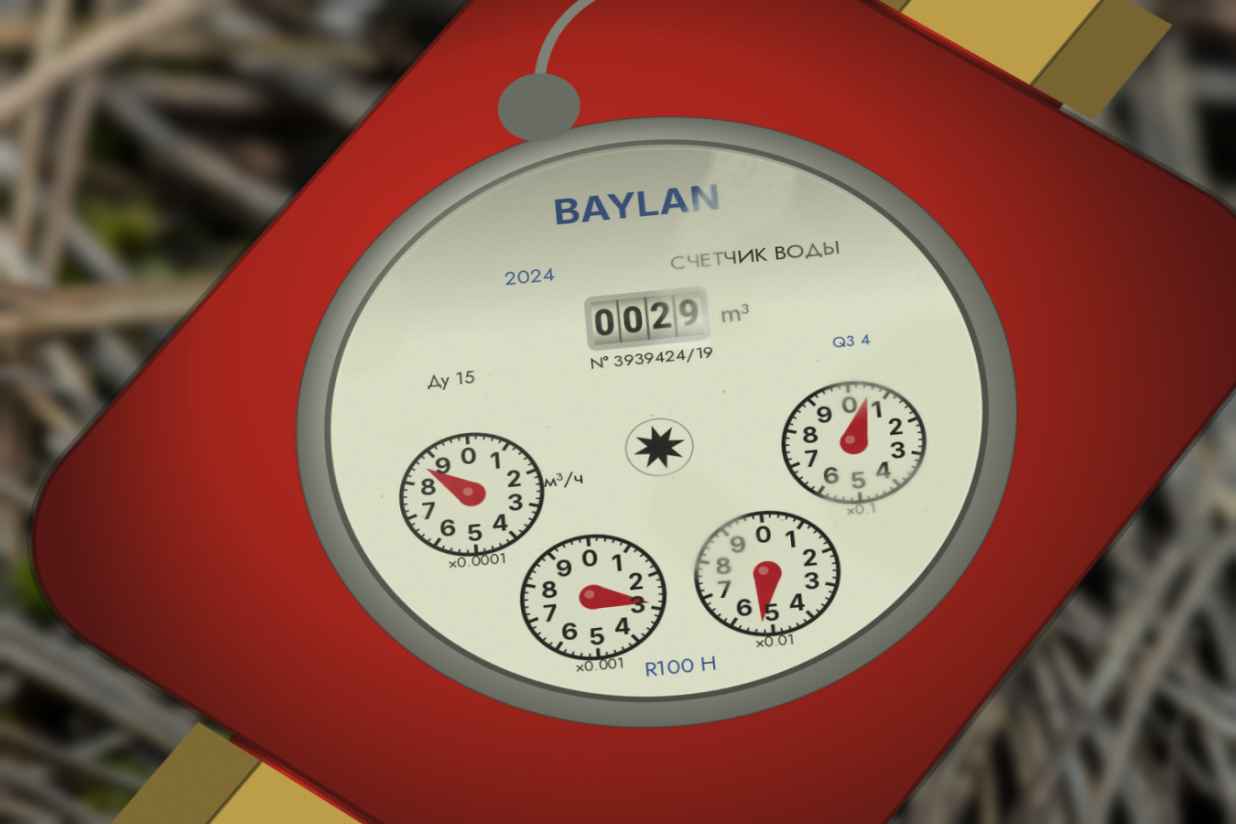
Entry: 29.0528 m³
